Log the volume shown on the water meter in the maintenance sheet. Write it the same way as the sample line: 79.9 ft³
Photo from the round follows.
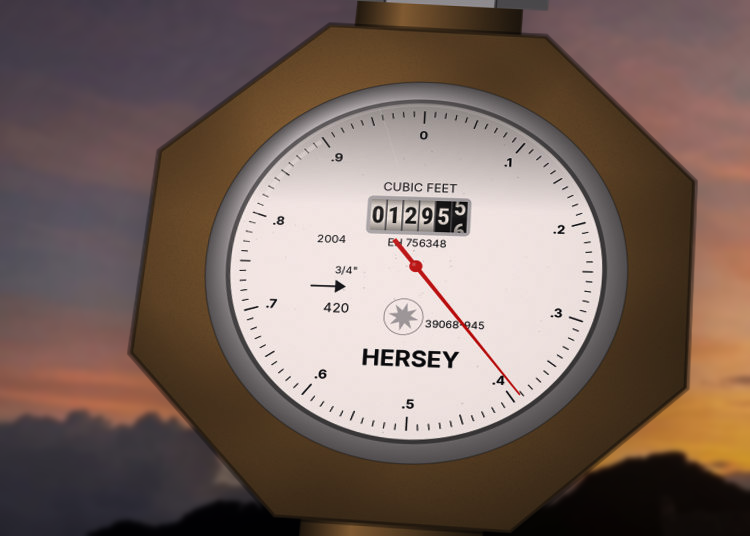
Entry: 12955.39 ft³
